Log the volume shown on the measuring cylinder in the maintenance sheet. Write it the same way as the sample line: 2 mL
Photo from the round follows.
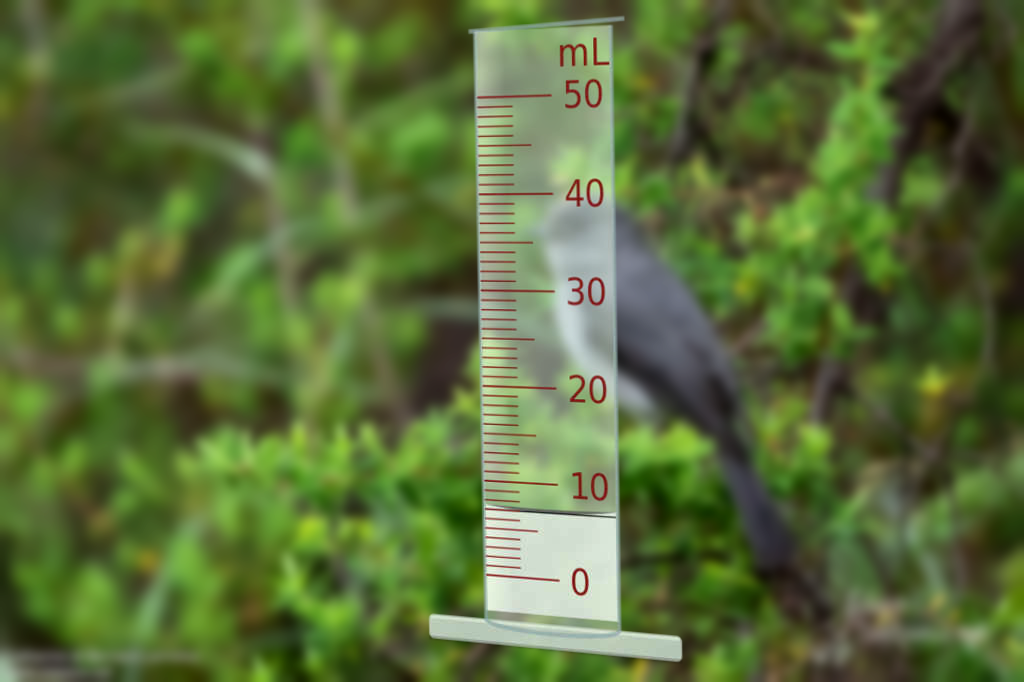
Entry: 7 mL
